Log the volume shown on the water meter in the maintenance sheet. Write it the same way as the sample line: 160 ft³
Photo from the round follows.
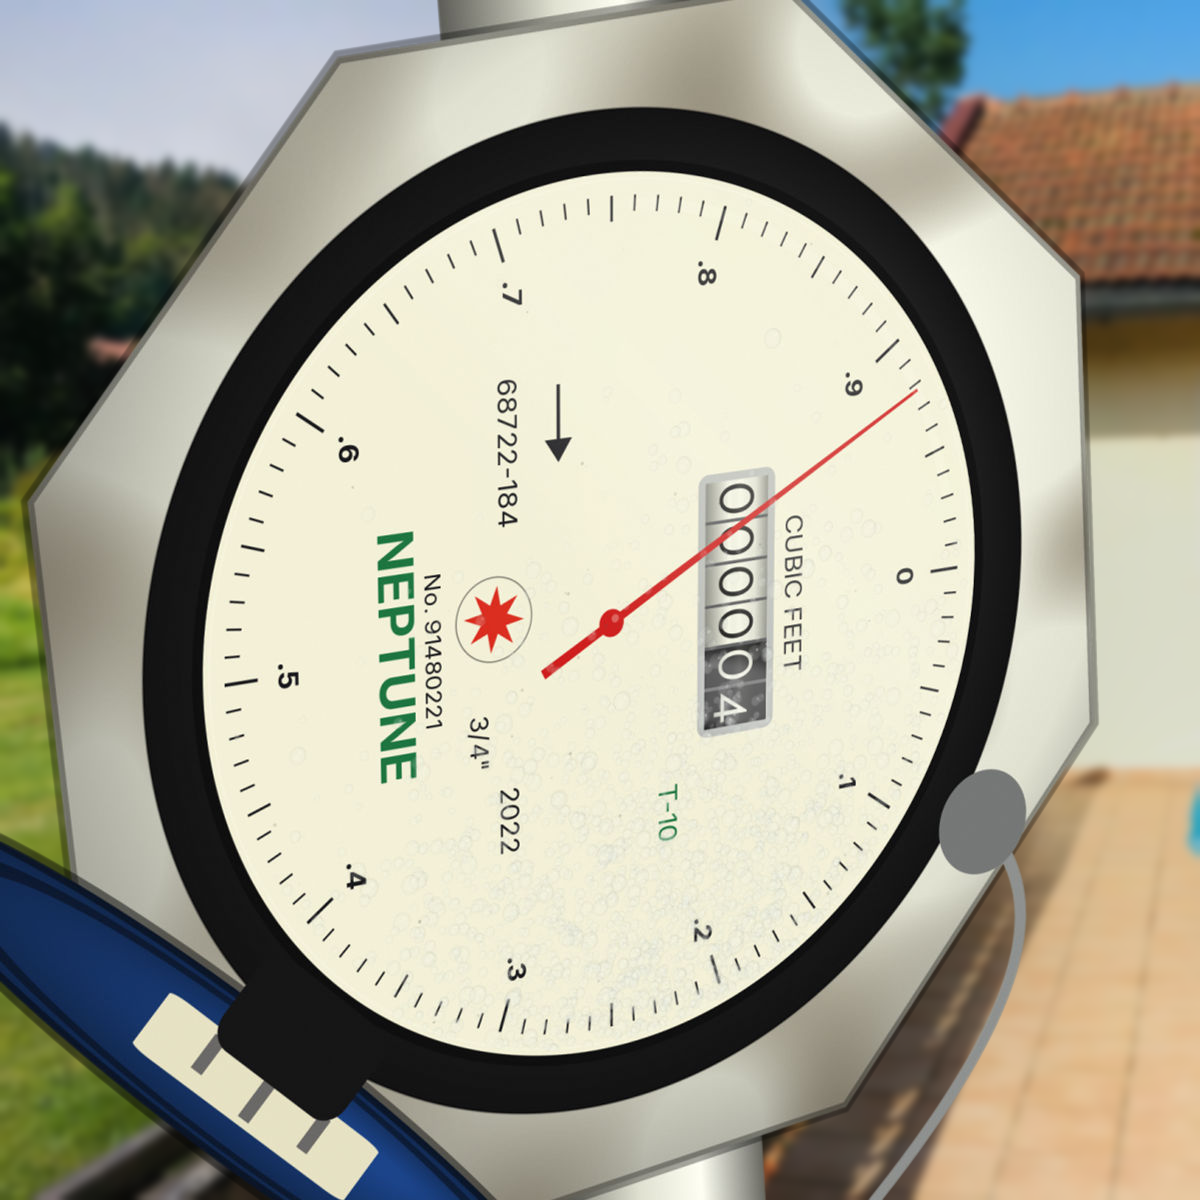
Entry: 3.92 ft³
